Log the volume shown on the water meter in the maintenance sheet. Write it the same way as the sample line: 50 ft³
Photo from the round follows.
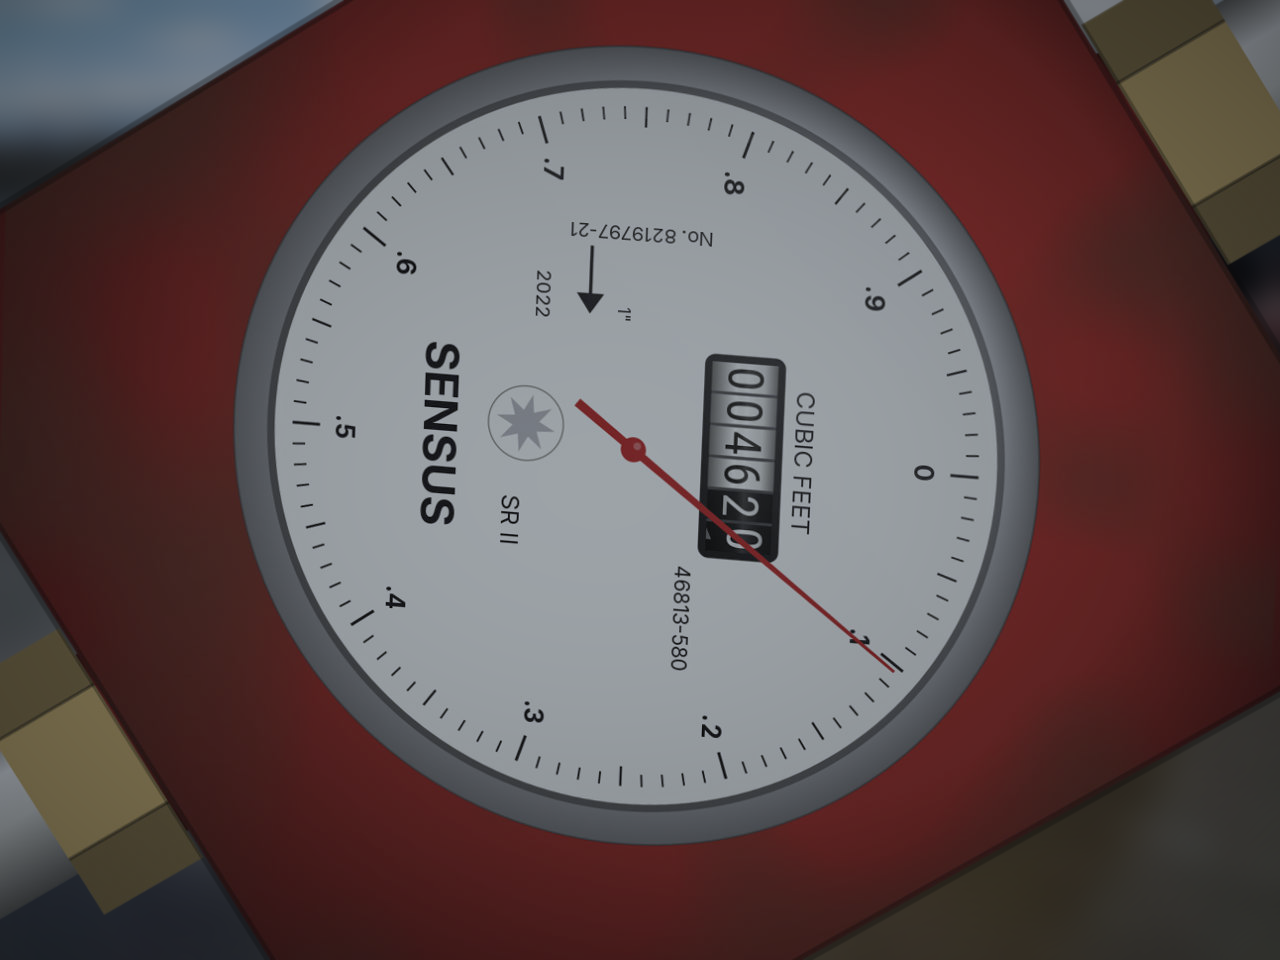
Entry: 4620.10 ft³
